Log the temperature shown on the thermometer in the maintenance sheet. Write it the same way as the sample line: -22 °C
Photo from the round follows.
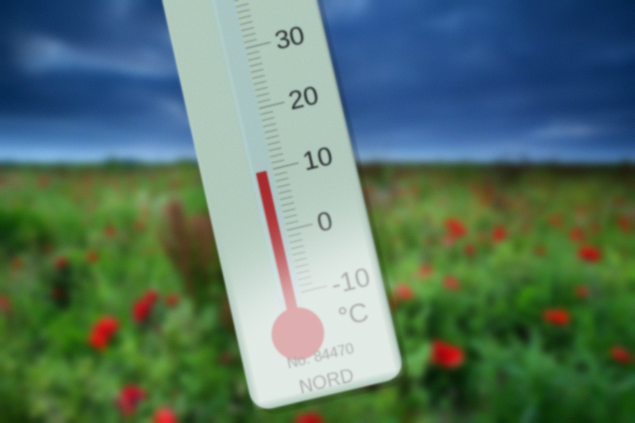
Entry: 10 °C
